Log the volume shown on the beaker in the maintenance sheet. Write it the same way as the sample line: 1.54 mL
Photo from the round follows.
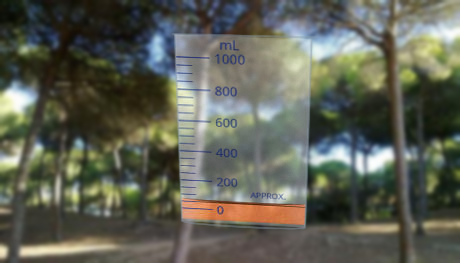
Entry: 50 mL
